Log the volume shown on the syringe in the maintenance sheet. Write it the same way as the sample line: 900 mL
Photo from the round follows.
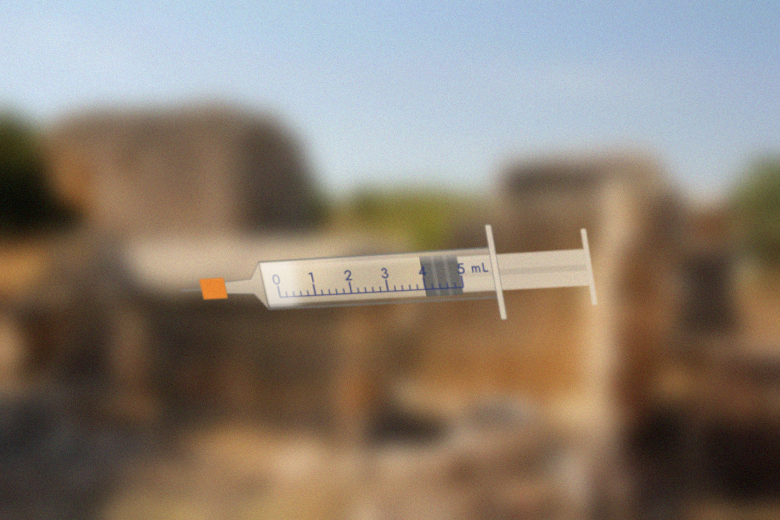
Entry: 4 mL
